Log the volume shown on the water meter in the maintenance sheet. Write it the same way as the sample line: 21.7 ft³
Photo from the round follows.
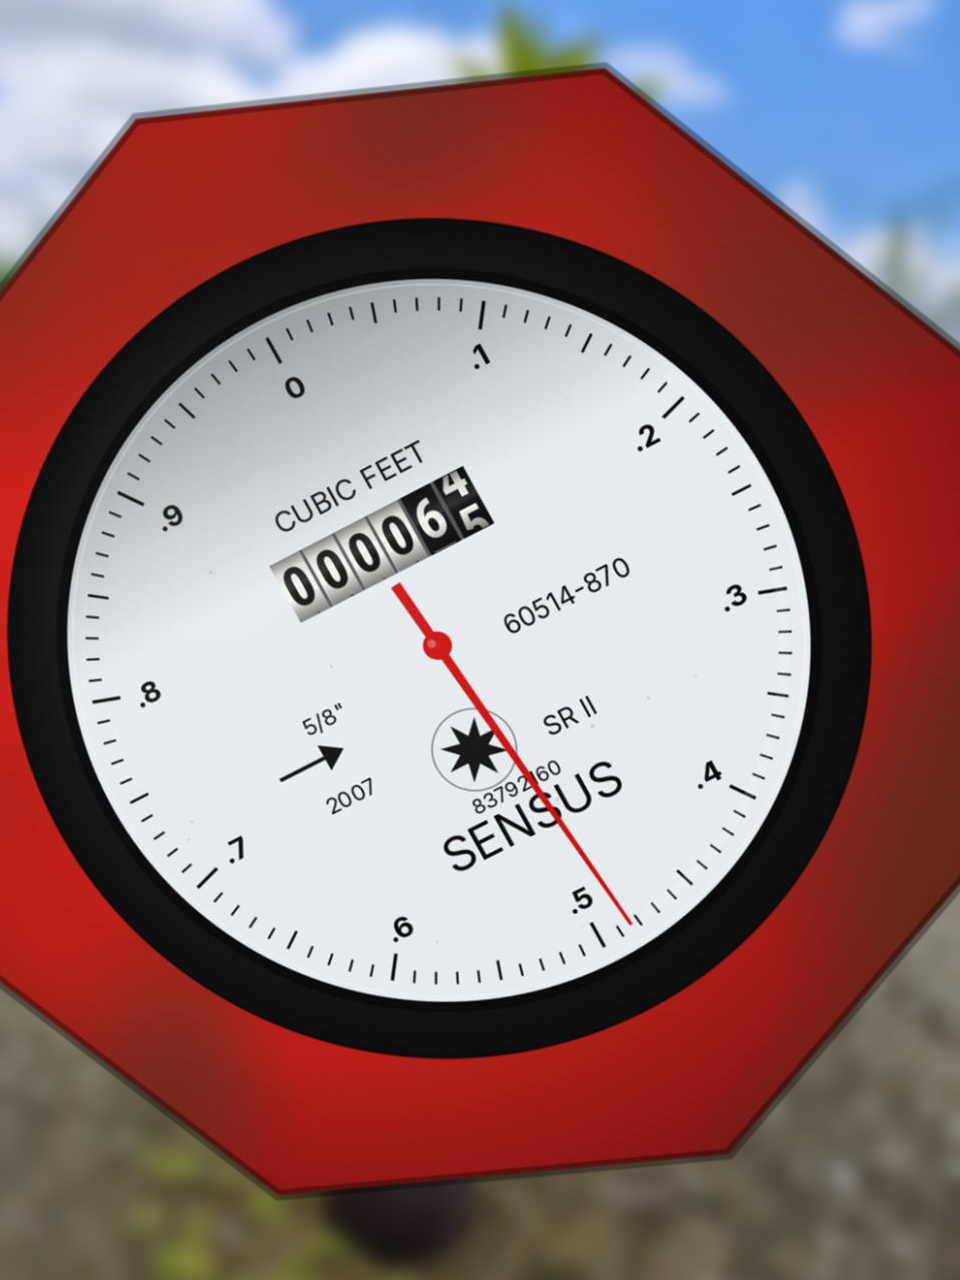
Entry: 64.48 ft³
